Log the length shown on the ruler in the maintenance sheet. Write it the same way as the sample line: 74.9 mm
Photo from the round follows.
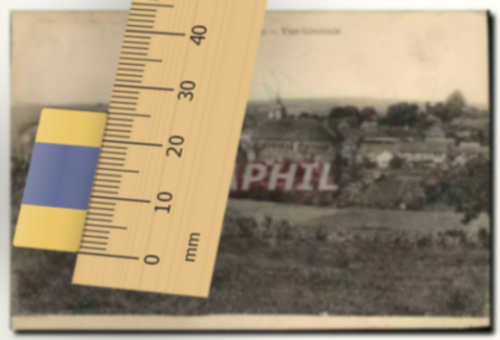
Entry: 25 mm
